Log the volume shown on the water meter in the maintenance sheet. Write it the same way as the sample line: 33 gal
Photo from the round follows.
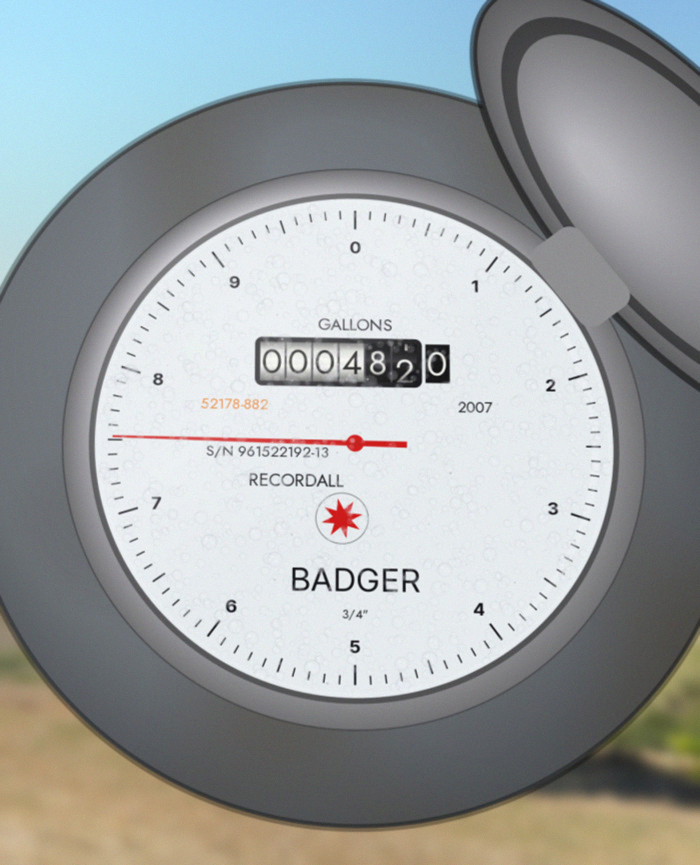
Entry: 4817.5 gal
